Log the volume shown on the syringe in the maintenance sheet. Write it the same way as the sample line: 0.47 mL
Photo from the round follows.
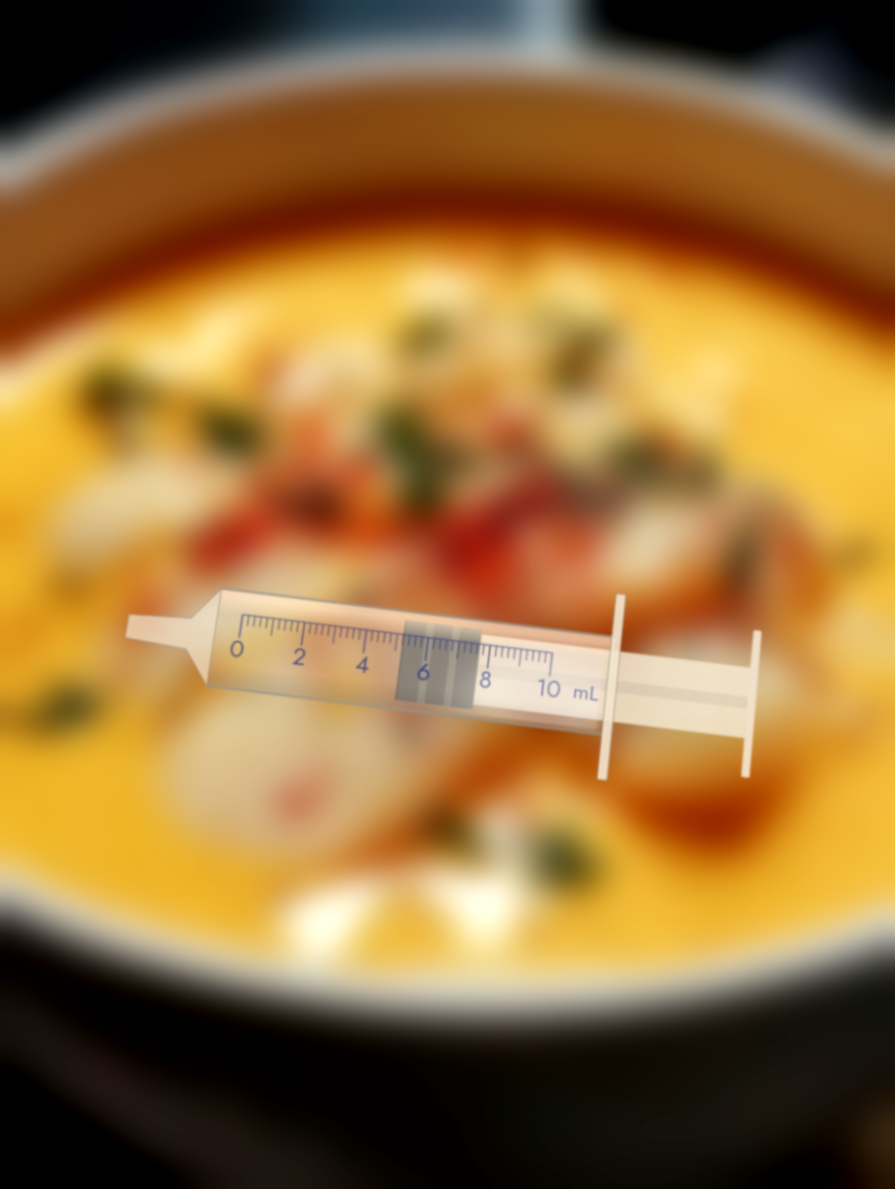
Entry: 5.2 mL
